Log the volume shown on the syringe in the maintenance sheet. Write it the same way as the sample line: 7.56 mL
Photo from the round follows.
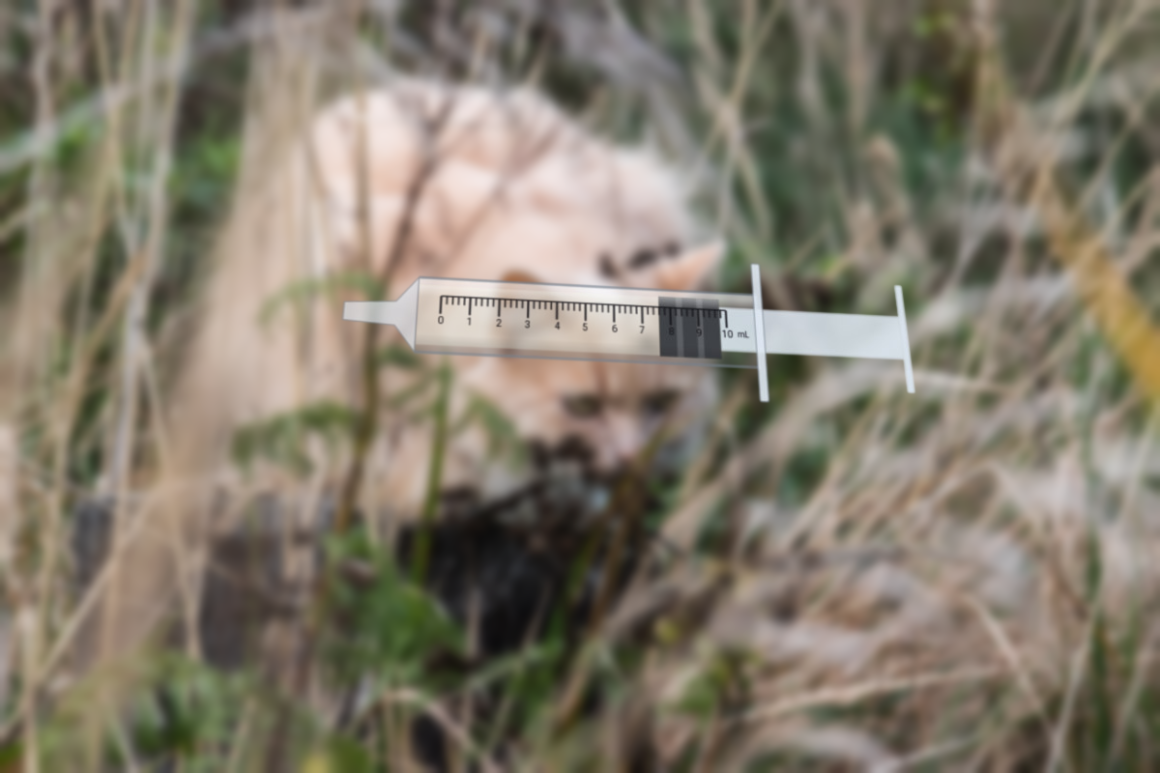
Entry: 7.6 mL
